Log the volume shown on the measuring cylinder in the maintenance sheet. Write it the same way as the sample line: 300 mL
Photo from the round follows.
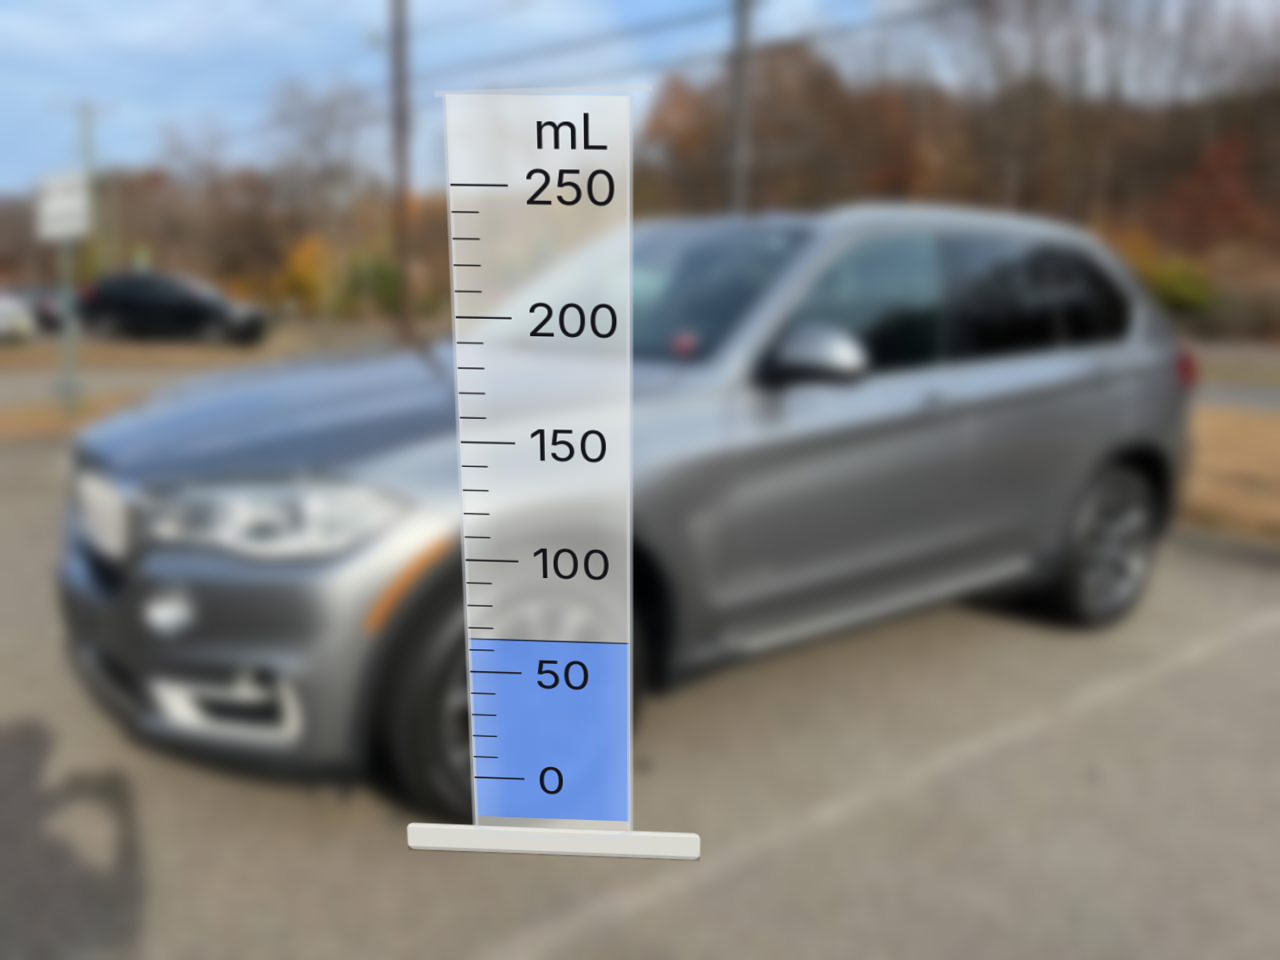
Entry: 65 mL
